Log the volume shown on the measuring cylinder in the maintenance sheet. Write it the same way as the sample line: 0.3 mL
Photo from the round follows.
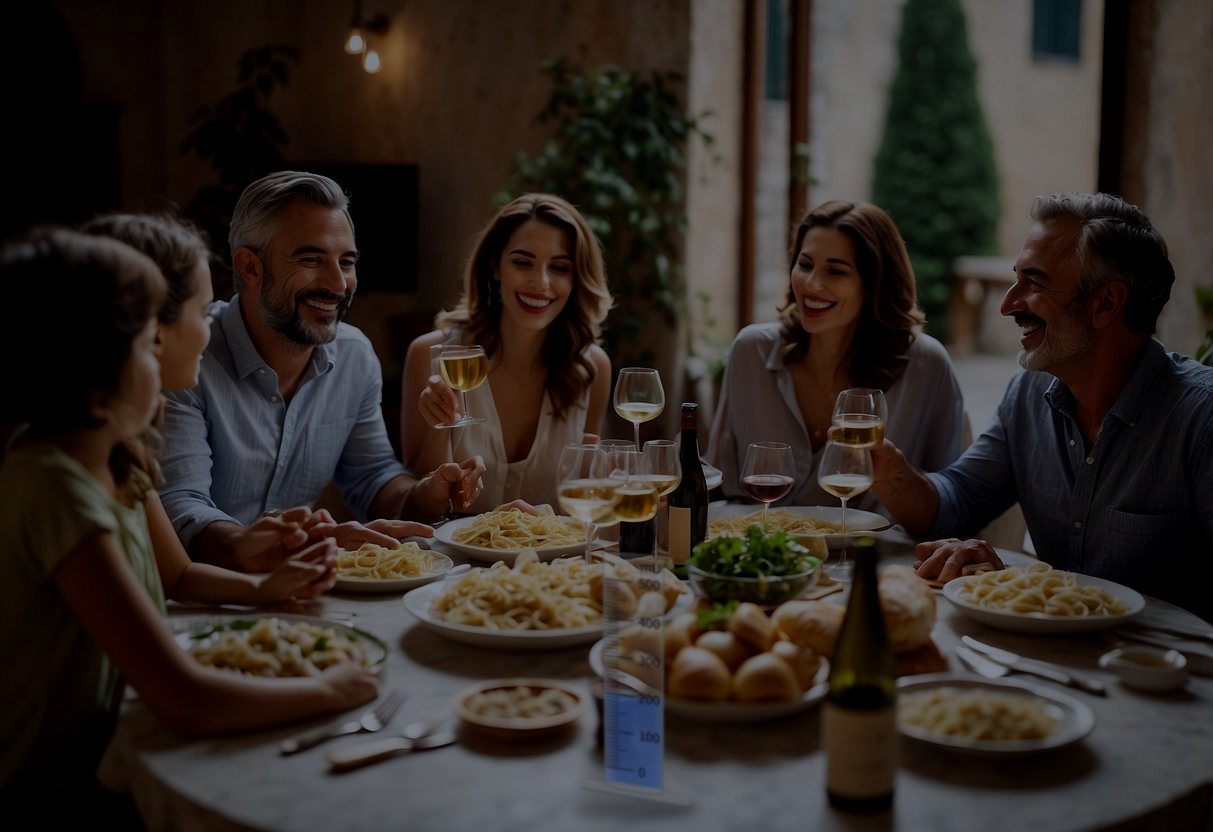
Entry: 200 mL
